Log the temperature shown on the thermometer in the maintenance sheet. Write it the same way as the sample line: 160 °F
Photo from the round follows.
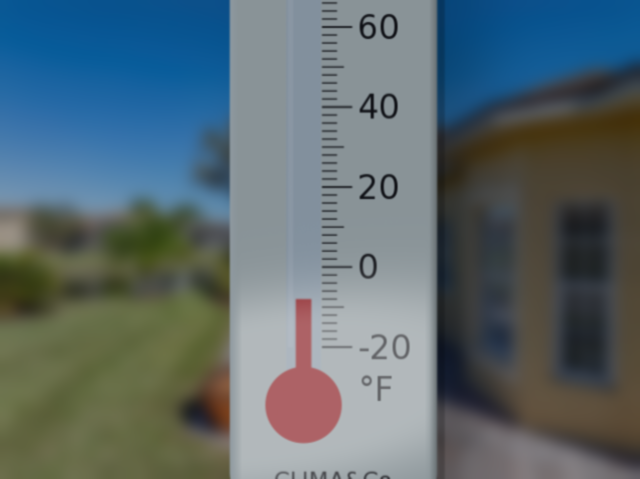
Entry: -8 °F
